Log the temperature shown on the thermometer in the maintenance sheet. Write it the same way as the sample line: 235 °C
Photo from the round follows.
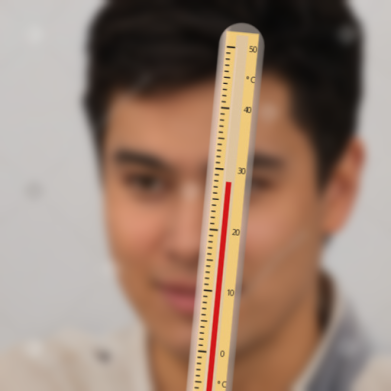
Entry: 28 °C
